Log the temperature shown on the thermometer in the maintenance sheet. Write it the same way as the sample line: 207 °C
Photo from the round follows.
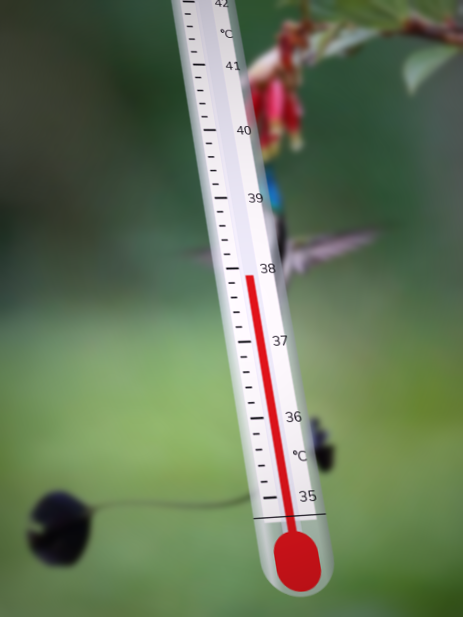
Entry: 37.9 °C
